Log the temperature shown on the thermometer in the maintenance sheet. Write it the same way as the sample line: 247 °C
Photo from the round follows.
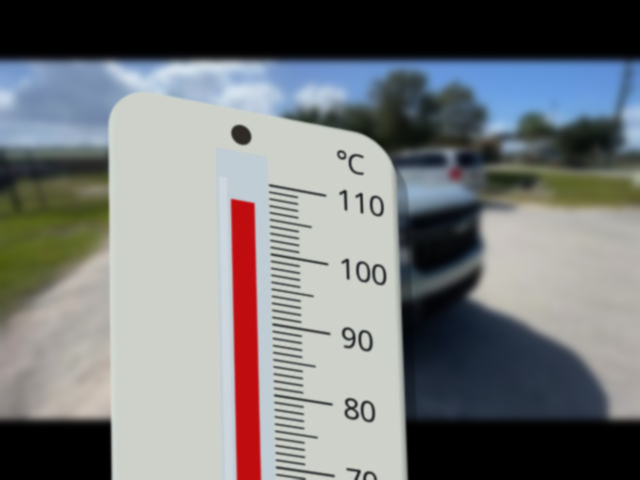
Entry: 107 °C
